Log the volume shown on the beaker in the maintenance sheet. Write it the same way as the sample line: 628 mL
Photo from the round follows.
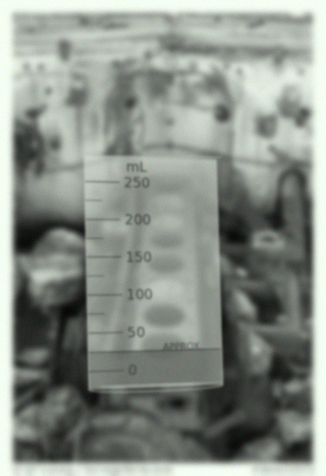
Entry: 25 mL
